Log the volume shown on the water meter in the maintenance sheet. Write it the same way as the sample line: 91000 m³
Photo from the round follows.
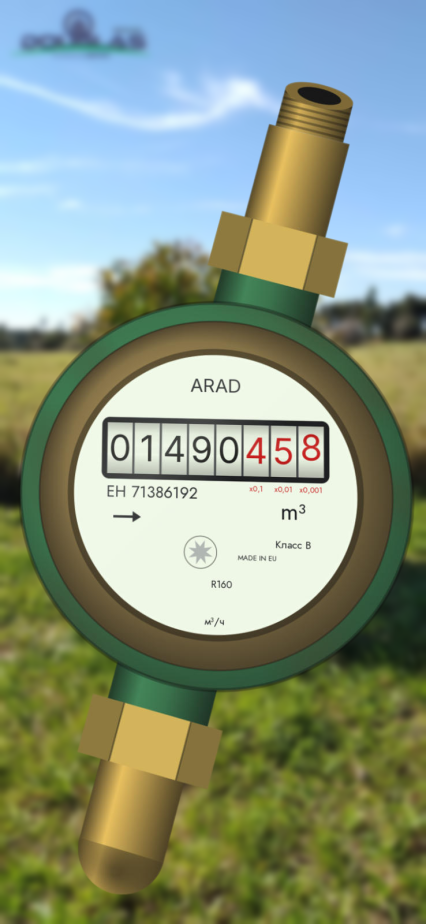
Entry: 1490.458 m³
